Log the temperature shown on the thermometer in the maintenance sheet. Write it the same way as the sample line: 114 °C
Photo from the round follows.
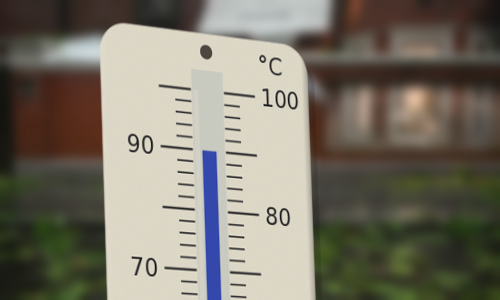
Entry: 90 °C
